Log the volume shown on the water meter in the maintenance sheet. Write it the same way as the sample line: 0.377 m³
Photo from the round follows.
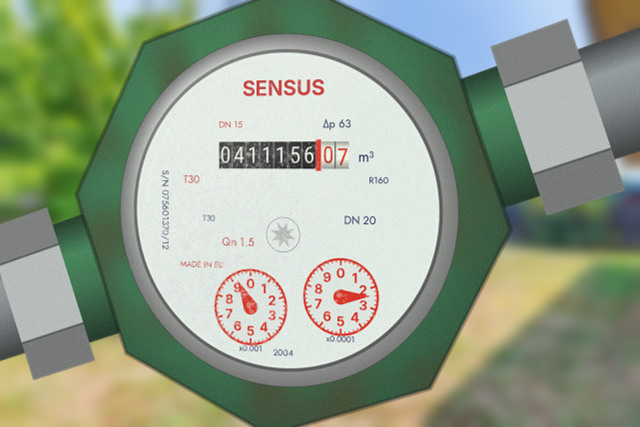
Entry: 411156.0692 m³
